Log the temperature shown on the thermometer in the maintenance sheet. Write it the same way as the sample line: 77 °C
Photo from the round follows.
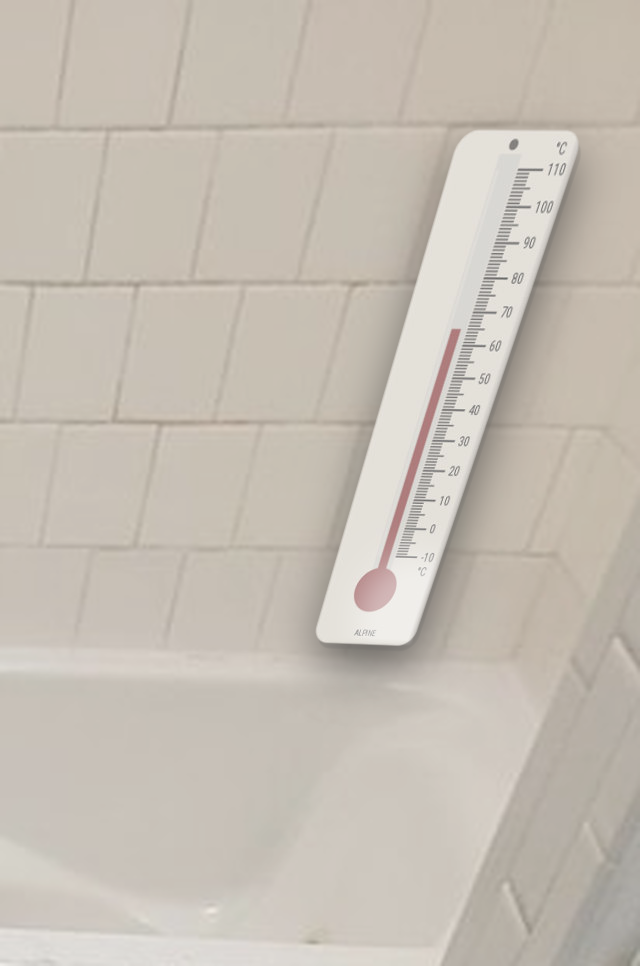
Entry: 65 °C
